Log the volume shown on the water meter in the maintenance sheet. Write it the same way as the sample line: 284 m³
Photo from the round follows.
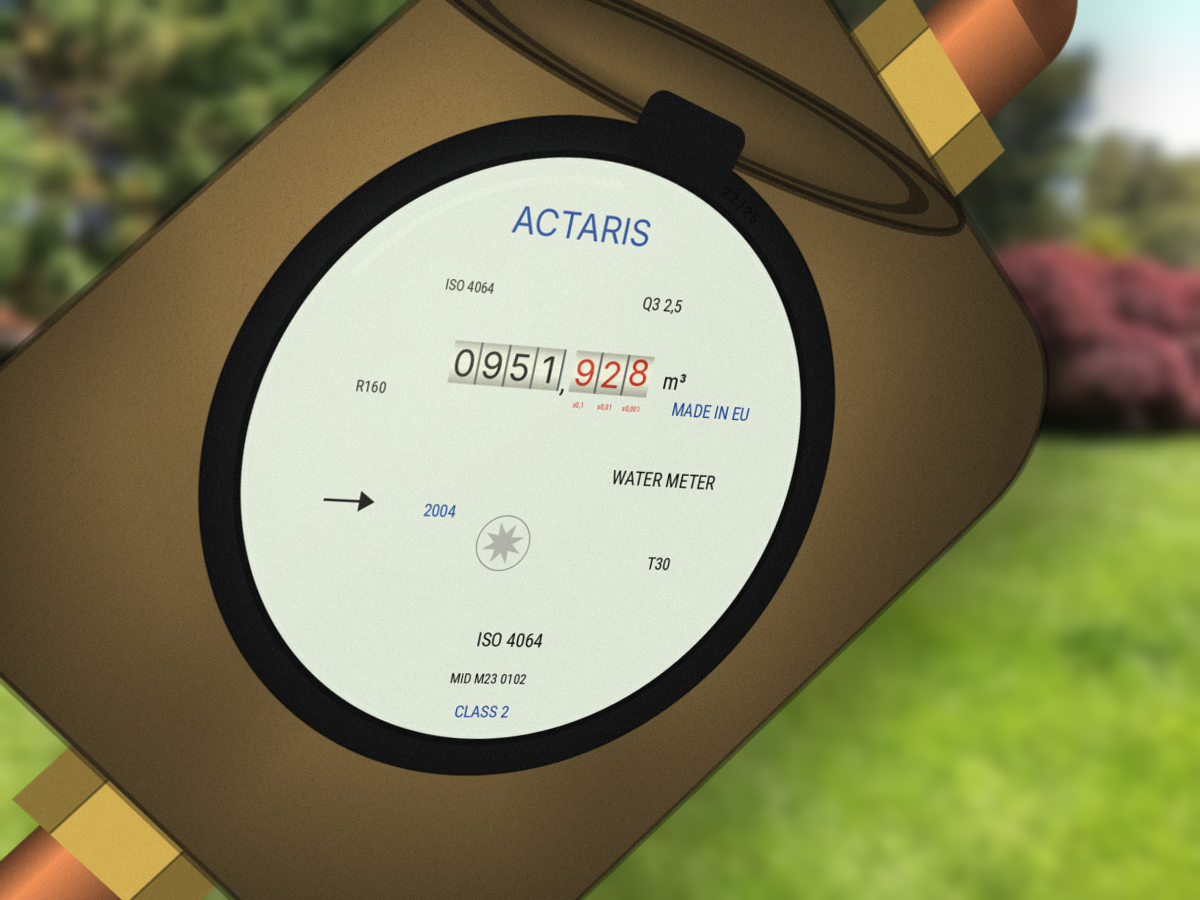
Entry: 951.928 m³
